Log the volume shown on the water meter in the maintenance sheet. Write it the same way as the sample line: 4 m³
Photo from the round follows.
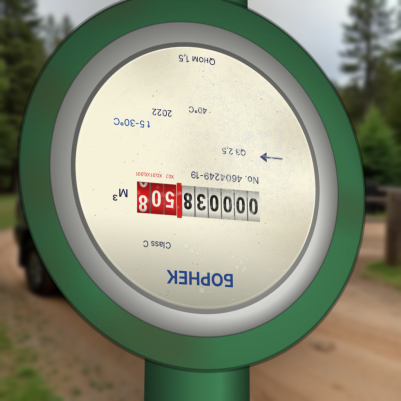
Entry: 38.508 m³
